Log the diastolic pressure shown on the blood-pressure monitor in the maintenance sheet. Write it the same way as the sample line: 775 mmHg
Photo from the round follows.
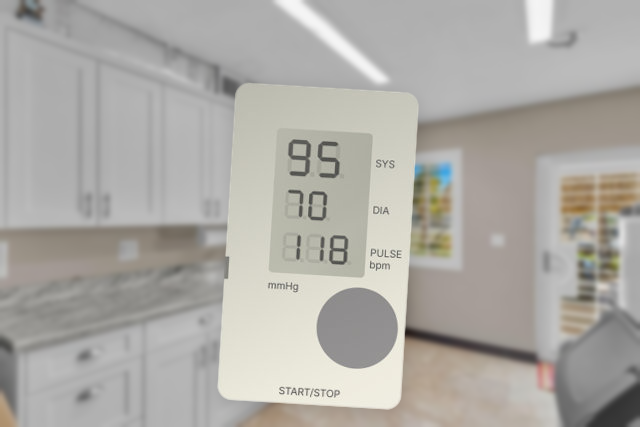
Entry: 70 mmHg
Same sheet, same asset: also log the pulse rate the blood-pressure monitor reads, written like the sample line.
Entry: 118 bpm
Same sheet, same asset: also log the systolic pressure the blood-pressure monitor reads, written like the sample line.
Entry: 95 mmHg
